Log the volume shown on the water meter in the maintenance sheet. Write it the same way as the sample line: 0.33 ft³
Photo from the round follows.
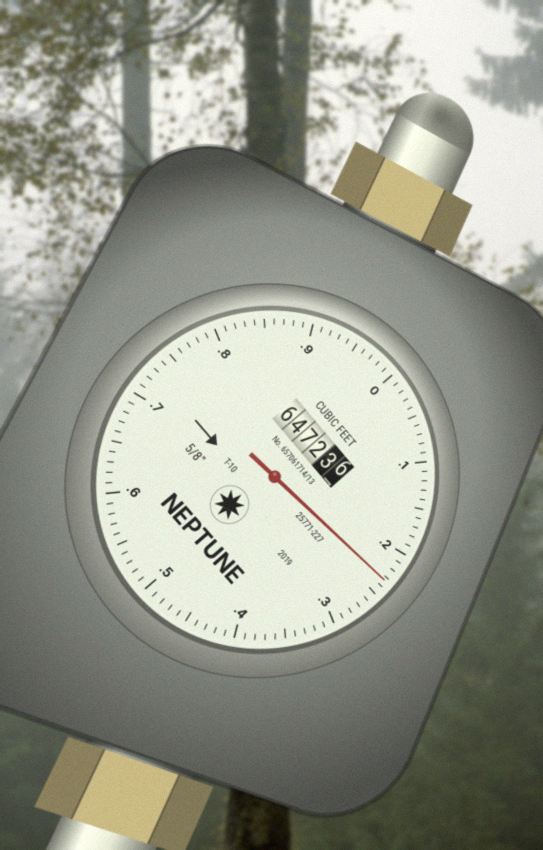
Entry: 647236.23 ft³
